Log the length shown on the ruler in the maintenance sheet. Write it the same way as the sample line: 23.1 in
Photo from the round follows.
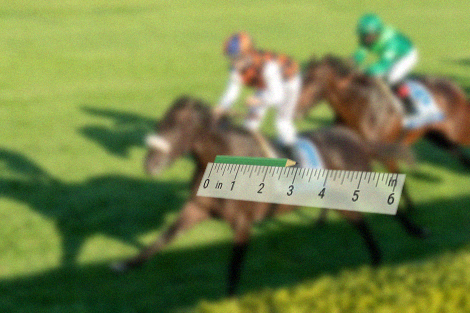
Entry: 3 in
